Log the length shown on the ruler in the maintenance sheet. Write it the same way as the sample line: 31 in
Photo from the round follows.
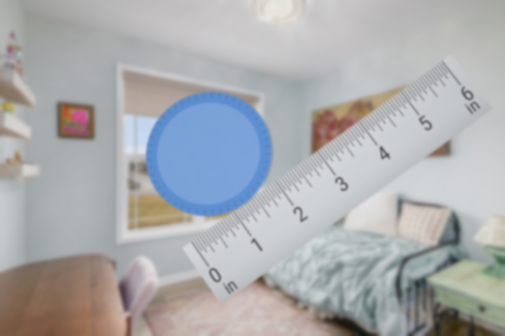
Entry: 2.5 in
